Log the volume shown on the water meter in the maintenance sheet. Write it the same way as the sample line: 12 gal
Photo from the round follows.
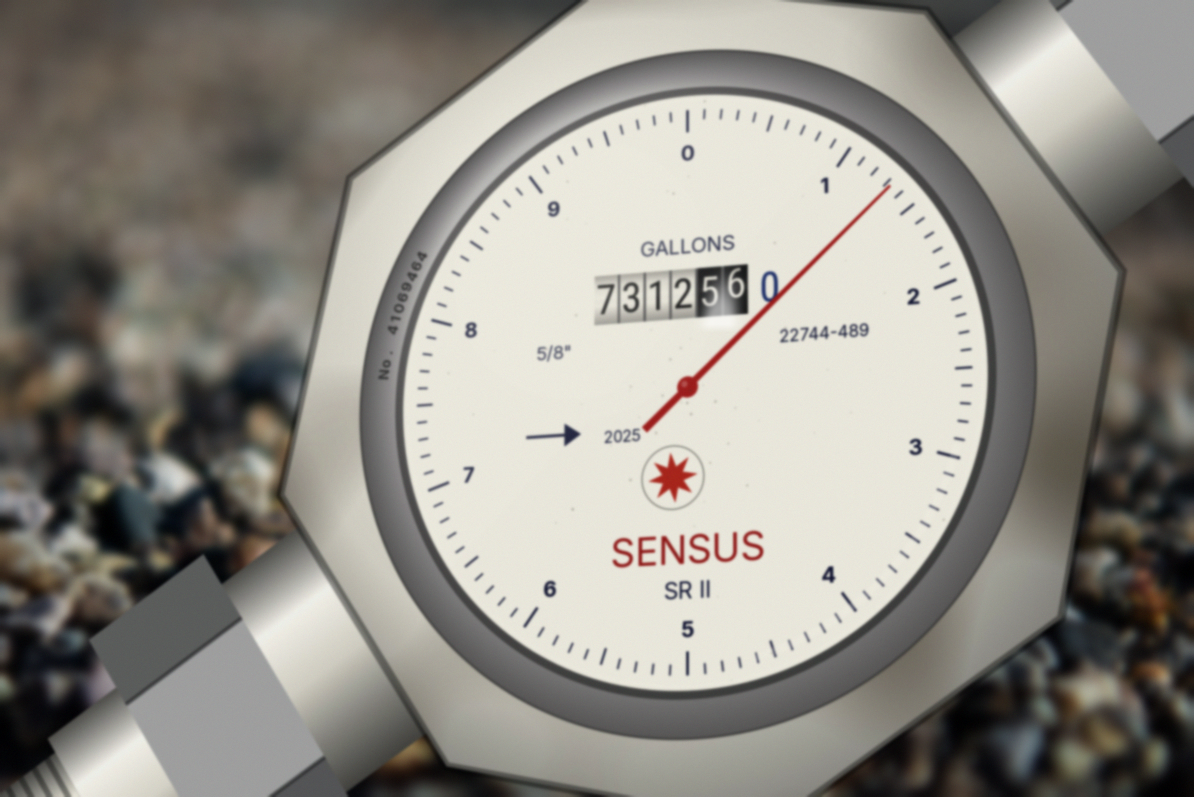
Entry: 7312561.3 gal
